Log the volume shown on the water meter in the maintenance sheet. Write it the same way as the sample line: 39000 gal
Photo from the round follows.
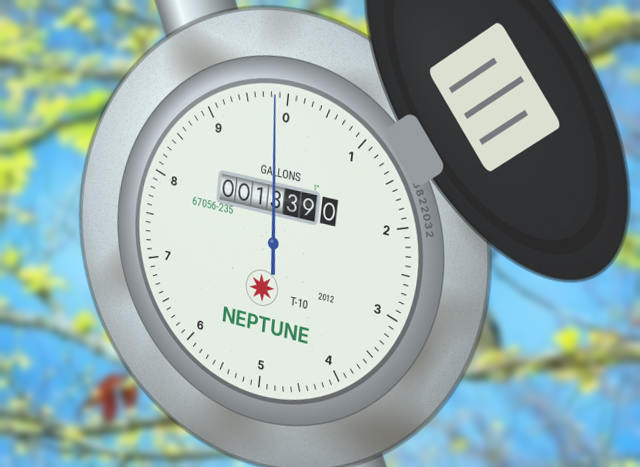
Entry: 13389.8 gal
